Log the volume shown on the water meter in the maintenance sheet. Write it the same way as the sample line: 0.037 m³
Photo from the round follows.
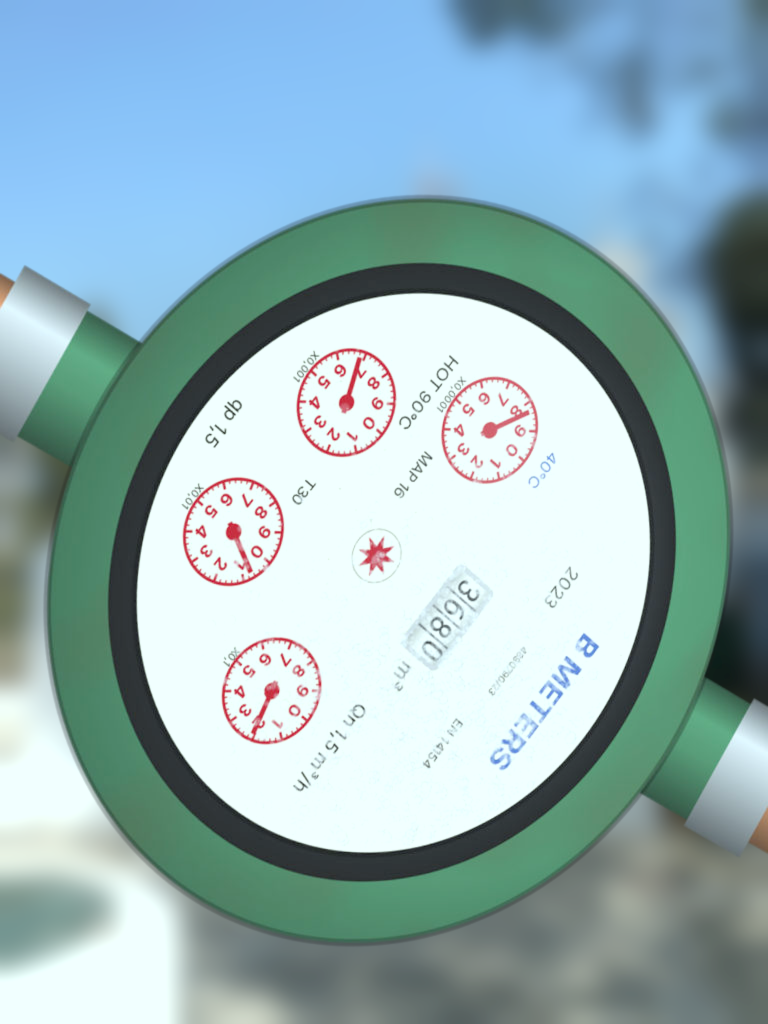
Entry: 3680.2068 m³
